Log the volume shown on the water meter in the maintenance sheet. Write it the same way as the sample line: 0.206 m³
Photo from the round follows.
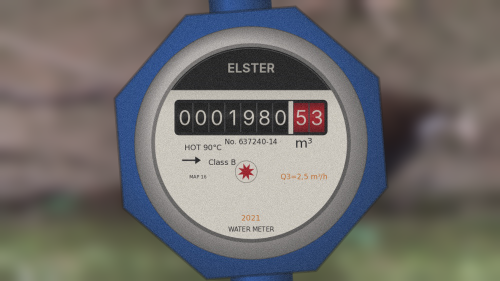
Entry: 1980.53 m³
